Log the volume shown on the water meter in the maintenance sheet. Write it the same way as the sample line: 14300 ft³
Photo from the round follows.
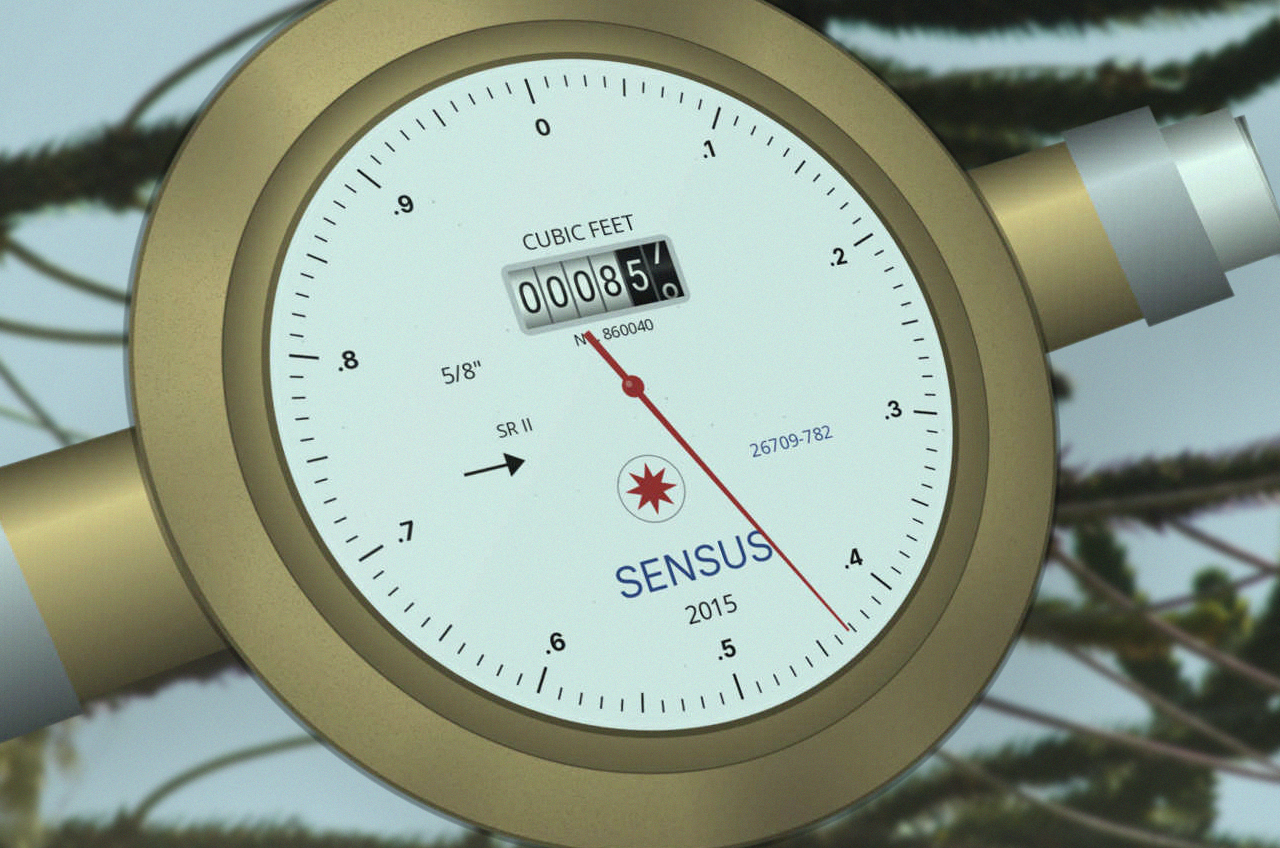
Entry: 857.43 ft³
